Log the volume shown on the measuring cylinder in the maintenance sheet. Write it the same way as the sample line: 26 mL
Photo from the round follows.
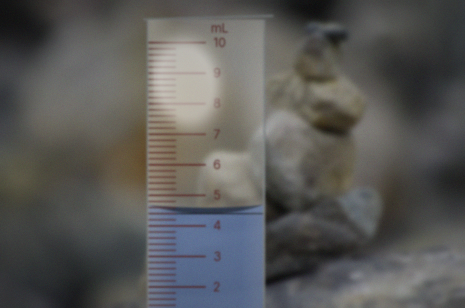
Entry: 4.4 mL
